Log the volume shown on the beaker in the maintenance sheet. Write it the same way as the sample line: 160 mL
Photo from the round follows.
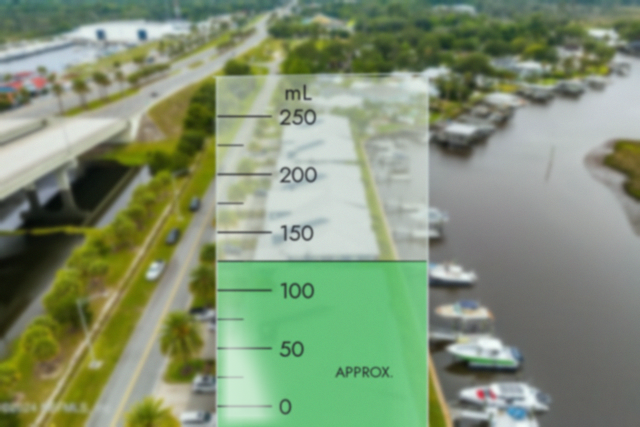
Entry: 125 mL
